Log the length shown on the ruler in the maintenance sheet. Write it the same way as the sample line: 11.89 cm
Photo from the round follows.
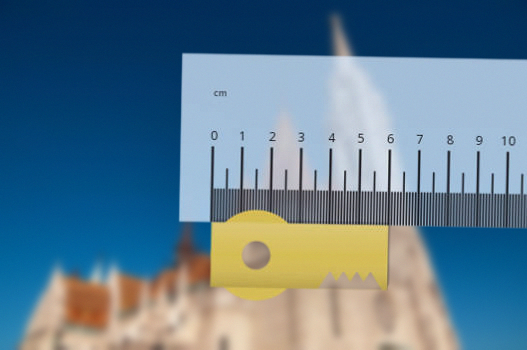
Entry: 6 cm
